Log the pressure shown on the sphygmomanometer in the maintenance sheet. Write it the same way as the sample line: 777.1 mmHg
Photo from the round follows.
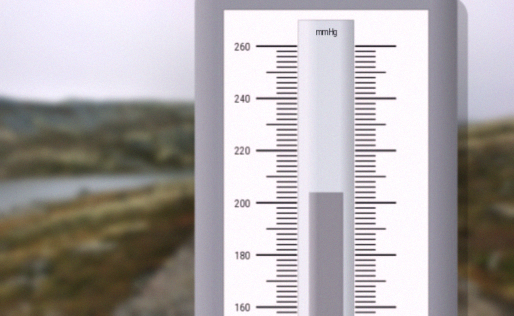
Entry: 204 mmHg
